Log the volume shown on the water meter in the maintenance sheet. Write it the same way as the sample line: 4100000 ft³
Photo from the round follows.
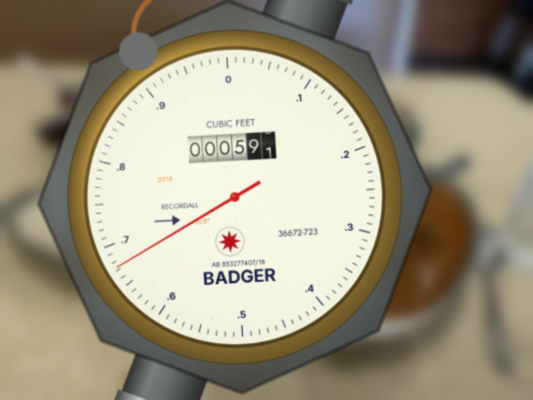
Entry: 590.67 ft³
